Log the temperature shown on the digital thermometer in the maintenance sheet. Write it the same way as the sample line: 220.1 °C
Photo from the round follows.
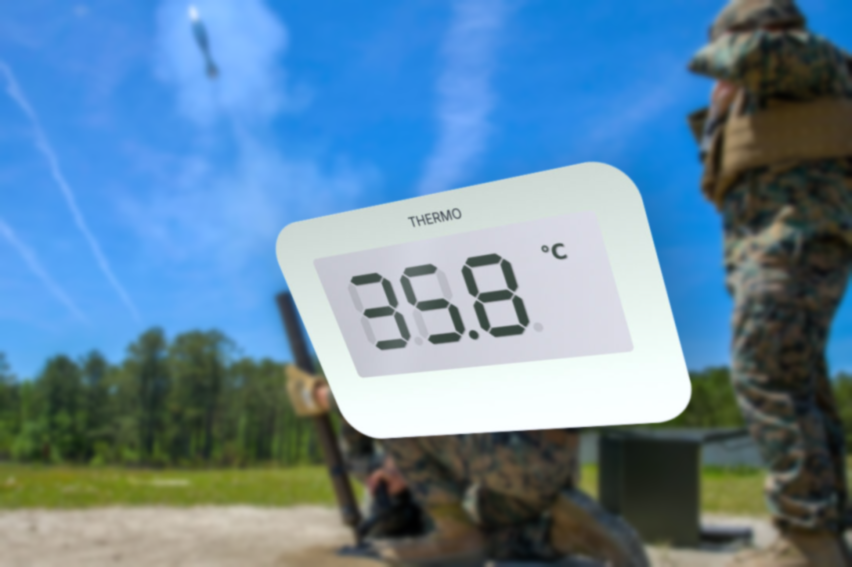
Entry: 35.8 °C
